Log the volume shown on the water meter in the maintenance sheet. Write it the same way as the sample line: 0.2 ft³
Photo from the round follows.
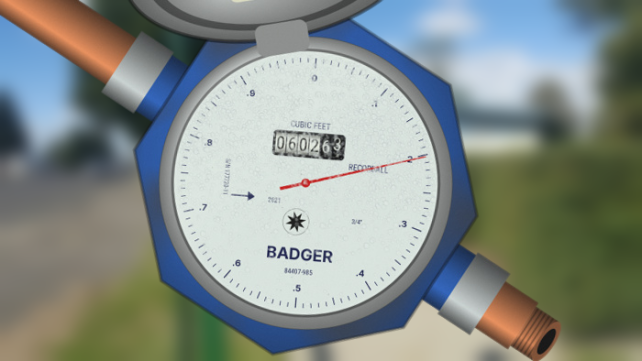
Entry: 60263.20 ft³
